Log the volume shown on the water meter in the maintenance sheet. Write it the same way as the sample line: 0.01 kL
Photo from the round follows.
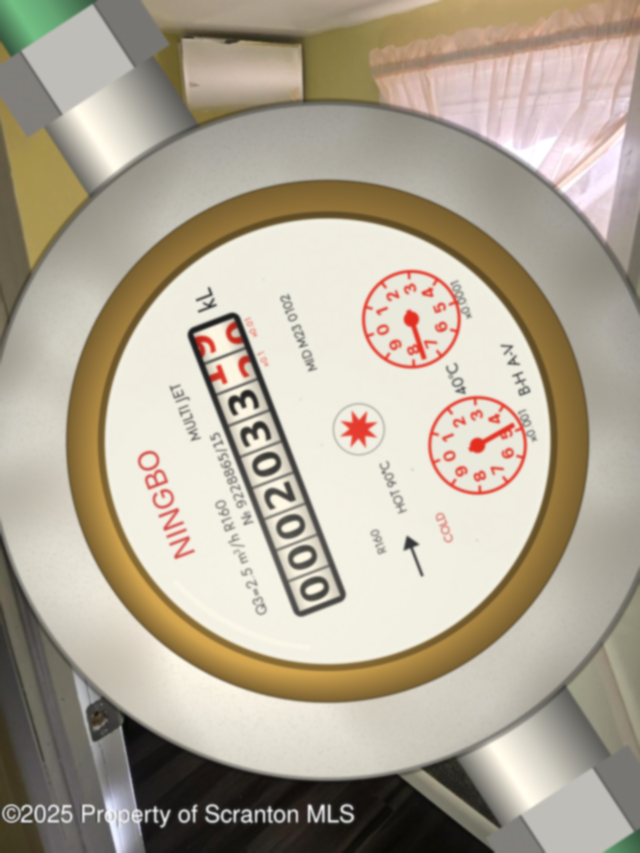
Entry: 2033.1947 kL
